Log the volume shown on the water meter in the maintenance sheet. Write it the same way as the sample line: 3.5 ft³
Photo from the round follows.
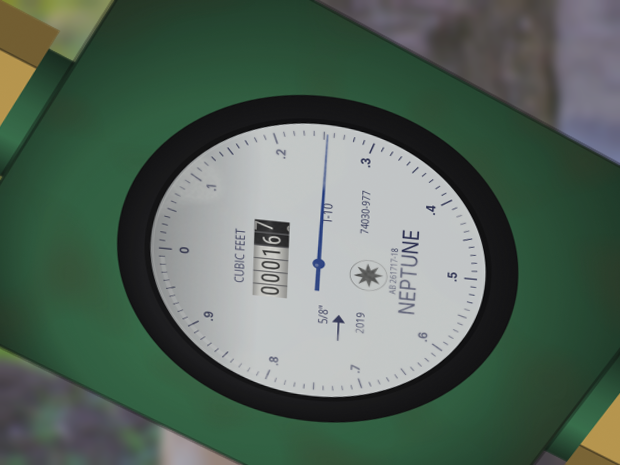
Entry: 167.25 ft³
